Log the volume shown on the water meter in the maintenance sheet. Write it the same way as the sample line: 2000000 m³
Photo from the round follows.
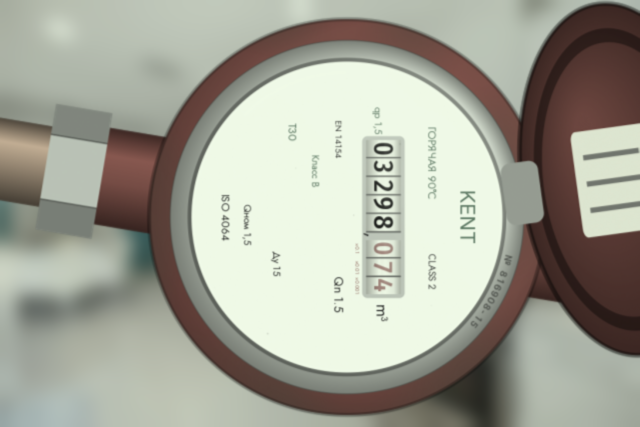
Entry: 3298.074 m³
